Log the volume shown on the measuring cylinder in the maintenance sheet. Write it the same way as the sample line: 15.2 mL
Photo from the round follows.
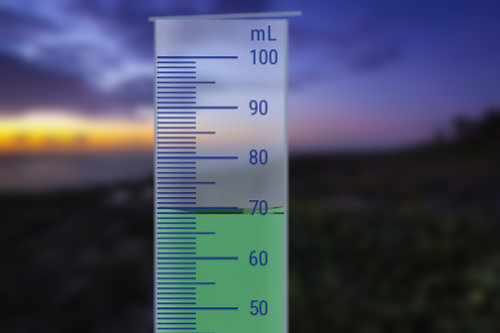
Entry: 69 mL
